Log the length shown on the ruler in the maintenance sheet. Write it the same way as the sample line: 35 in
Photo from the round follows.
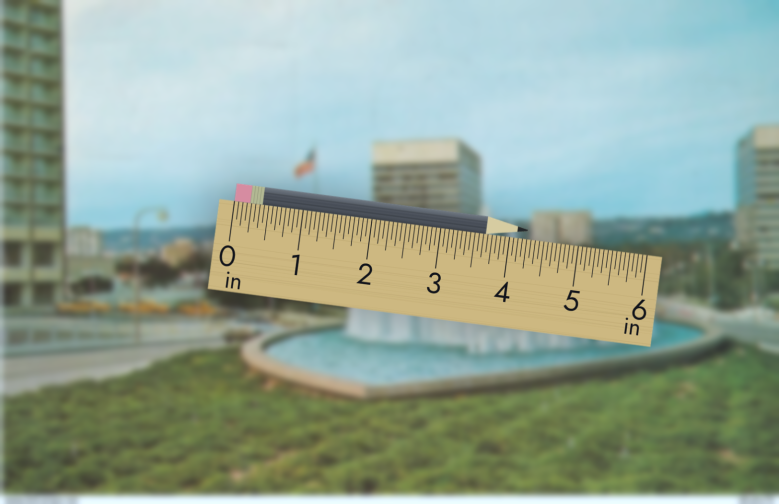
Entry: 4.25 in
